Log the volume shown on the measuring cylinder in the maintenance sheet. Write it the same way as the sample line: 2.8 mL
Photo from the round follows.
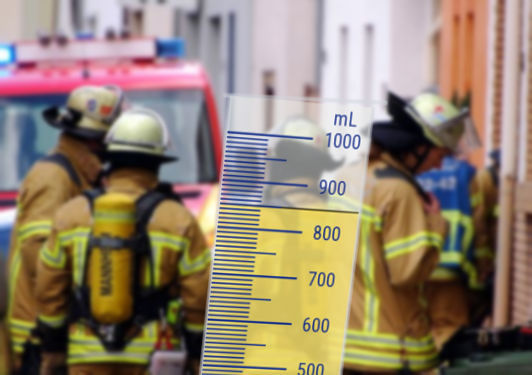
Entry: 850 mL
